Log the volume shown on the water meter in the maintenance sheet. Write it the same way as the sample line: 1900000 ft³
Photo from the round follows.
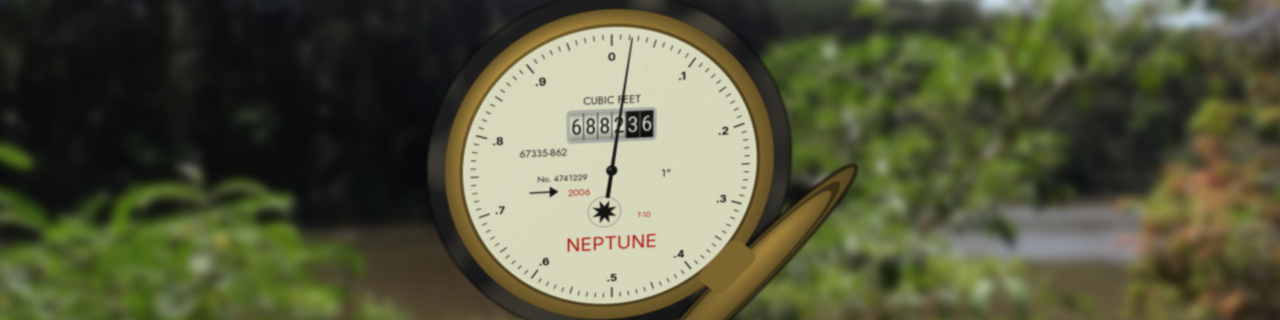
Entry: 688236.02 ft³
